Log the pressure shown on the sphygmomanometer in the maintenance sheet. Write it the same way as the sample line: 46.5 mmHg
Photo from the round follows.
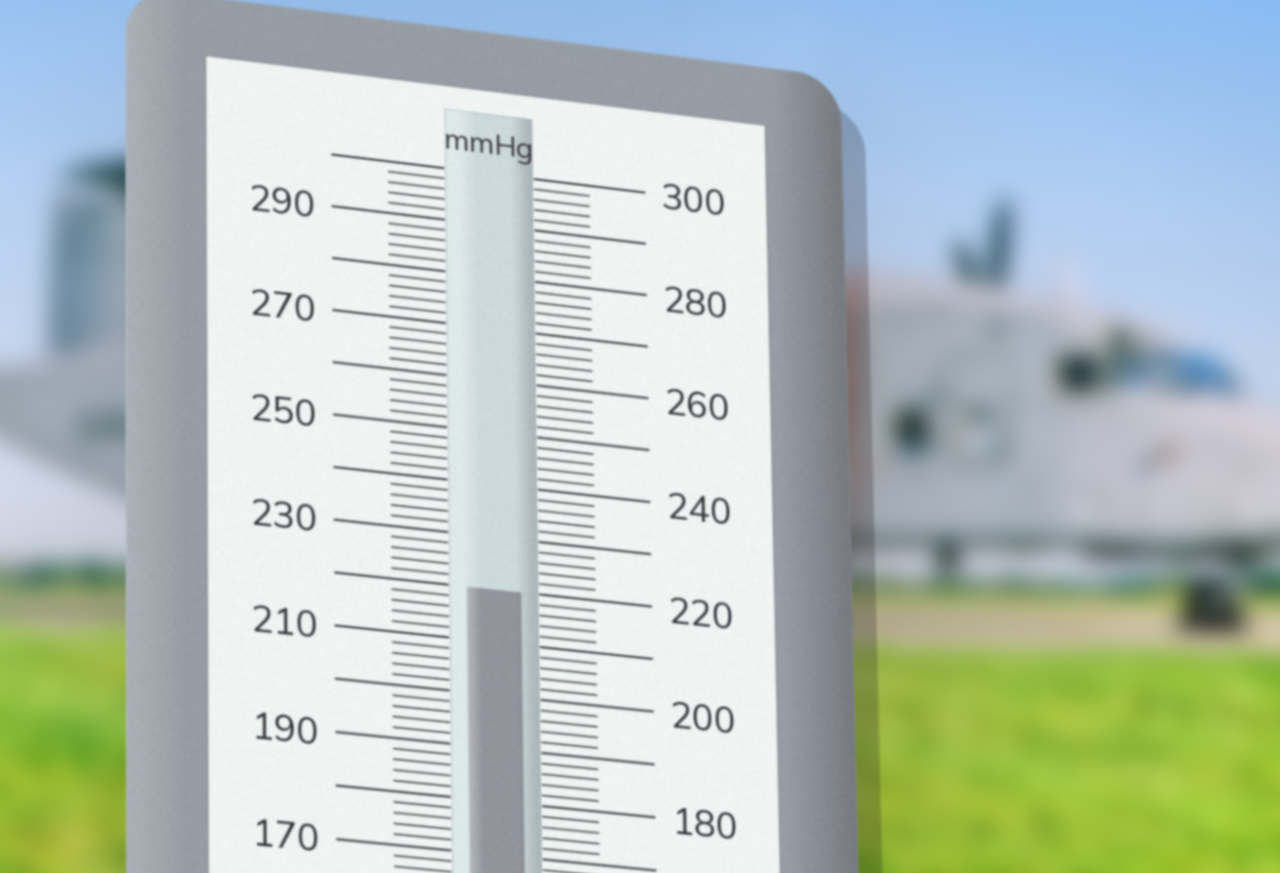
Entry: 220 mmHg
